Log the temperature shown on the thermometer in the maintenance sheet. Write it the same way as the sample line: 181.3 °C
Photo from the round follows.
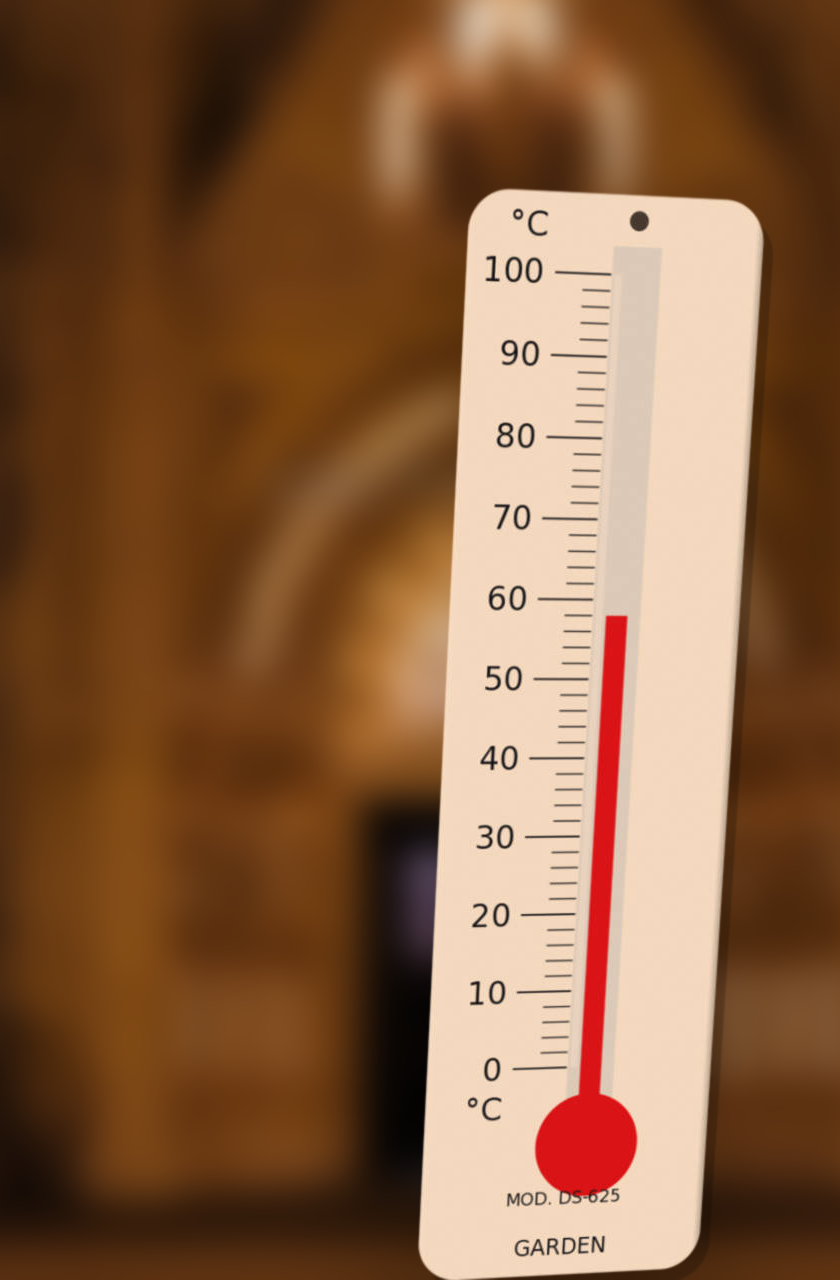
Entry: 58 °C
